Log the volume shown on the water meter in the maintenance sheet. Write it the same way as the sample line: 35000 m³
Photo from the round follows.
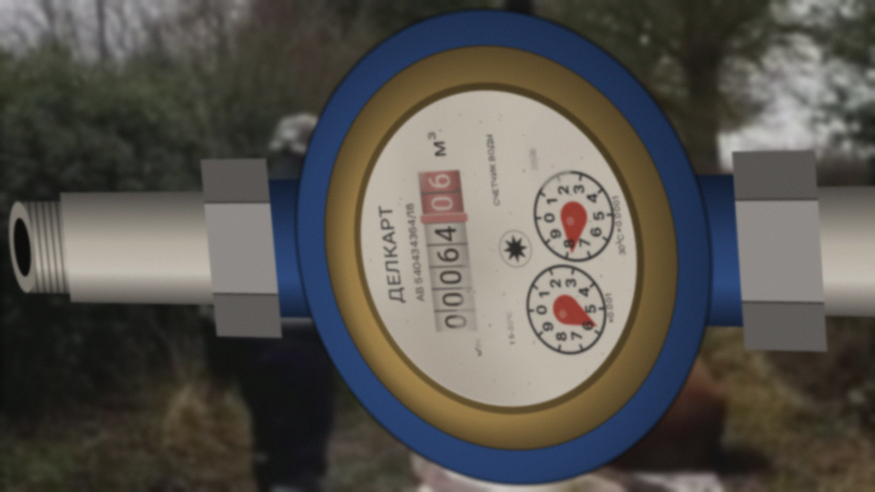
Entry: 64.0657 m³
